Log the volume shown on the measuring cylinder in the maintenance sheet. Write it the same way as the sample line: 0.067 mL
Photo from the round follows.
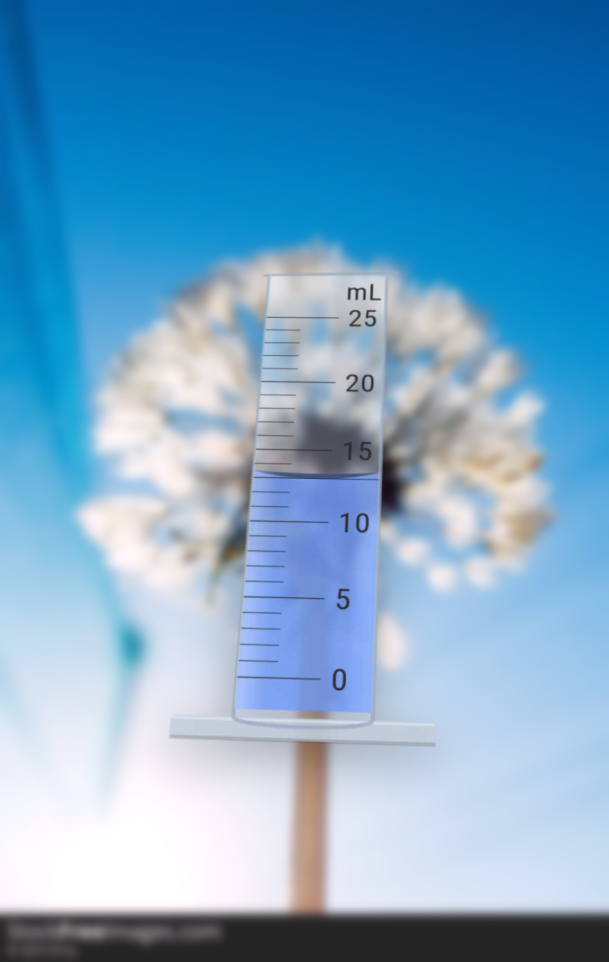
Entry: 13 mL
